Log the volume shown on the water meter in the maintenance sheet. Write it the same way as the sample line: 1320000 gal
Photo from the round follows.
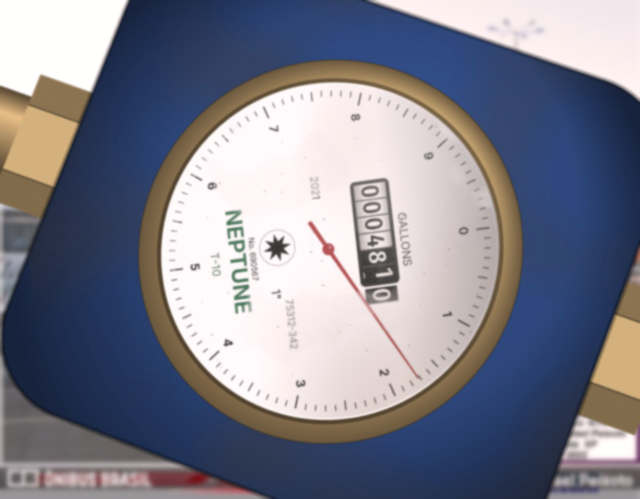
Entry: 4811.7 gal
